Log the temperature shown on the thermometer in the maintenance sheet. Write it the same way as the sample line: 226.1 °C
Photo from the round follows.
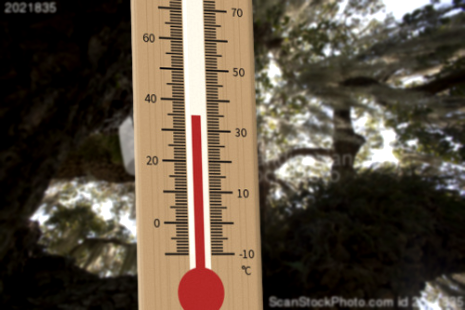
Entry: 35 °C
